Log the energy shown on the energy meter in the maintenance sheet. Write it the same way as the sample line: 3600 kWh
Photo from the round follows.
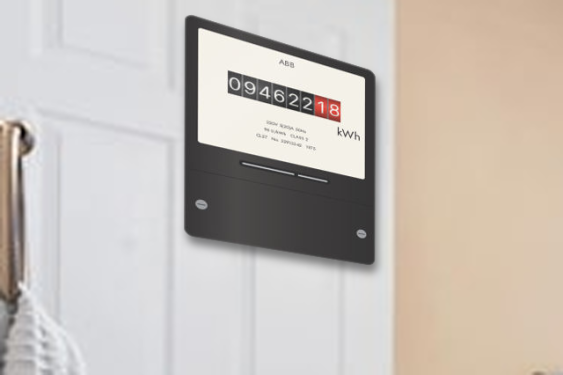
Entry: 94622.18 kWh
